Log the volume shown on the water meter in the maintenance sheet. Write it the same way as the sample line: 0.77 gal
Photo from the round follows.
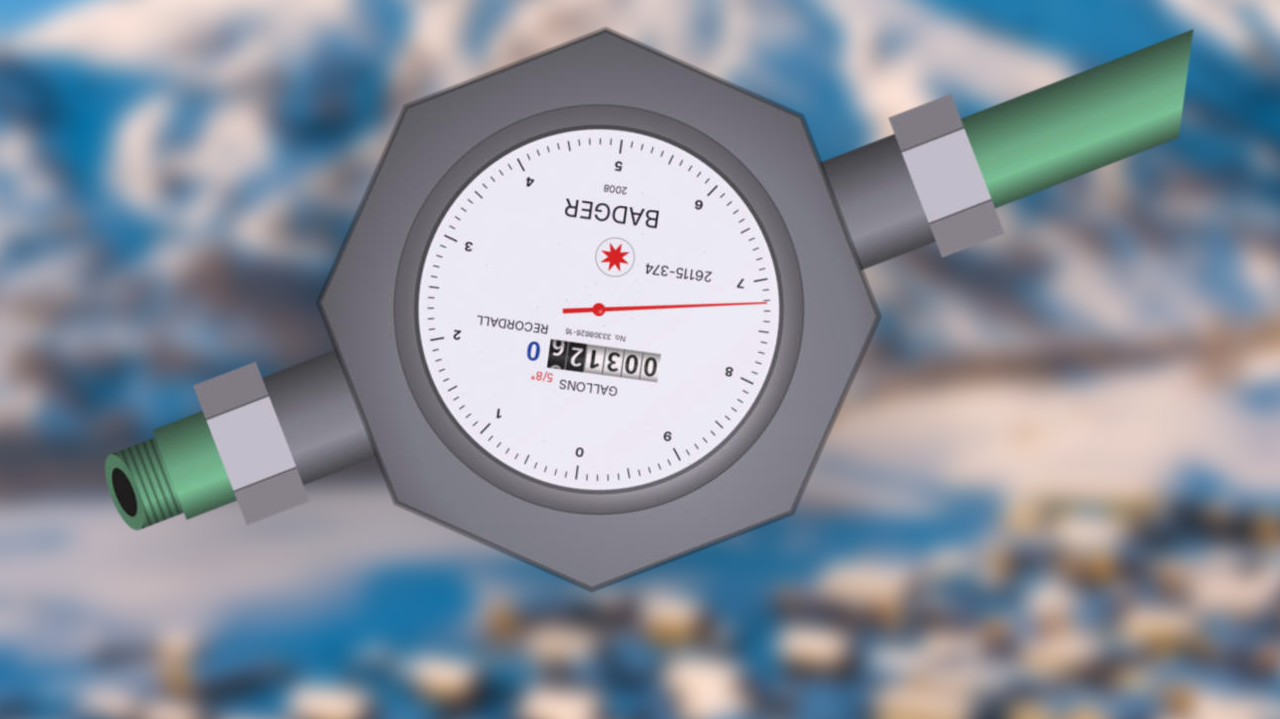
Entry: 31257.2 gal
